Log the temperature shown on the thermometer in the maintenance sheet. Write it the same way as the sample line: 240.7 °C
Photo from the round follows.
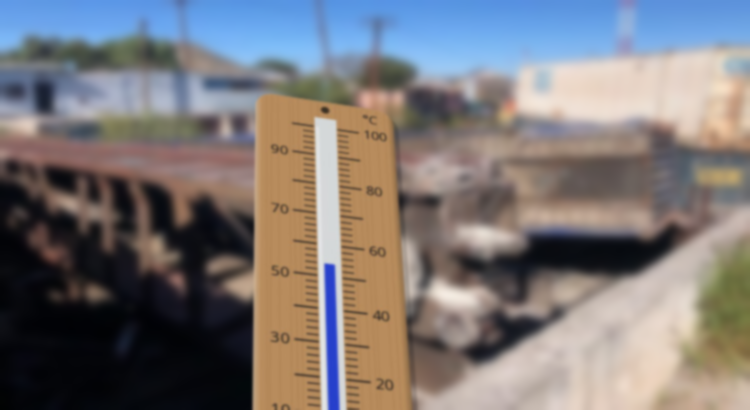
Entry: 54 °C
